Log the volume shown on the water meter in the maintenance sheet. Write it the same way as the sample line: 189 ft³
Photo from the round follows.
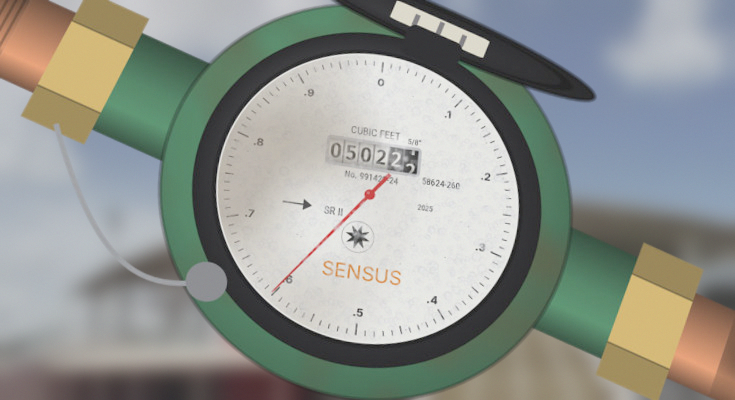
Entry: 50221.60 ft³
